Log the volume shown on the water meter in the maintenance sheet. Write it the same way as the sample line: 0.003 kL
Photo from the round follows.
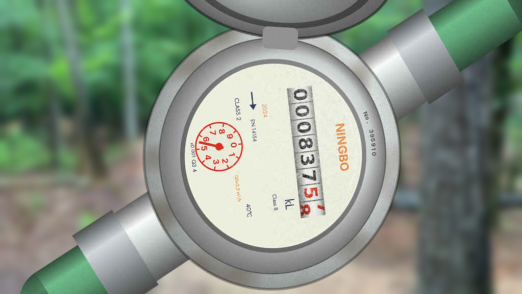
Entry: 837.575 kL
